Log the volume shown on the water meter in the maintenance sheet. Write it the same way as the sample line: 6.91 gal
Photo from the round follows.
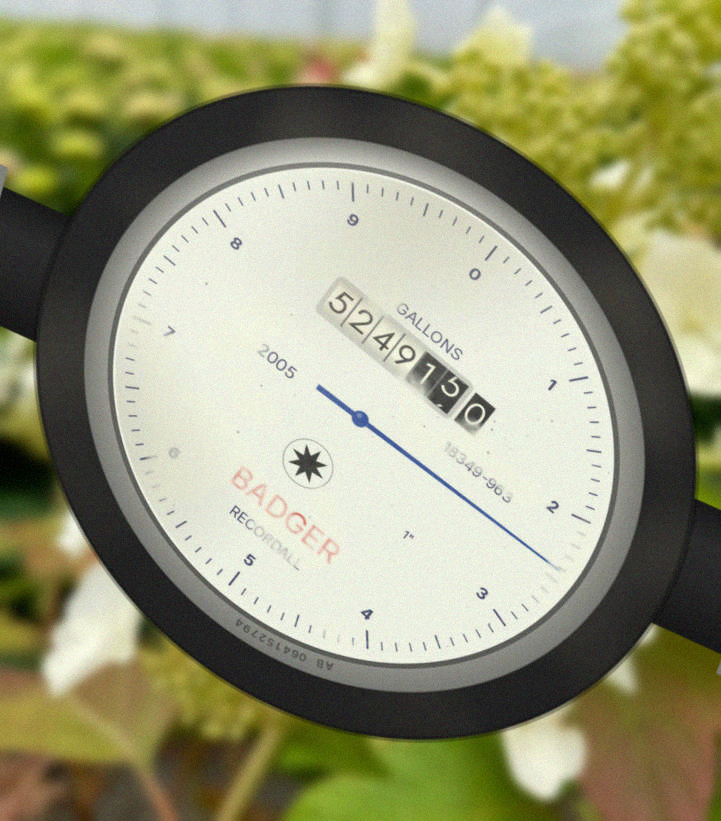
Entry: 5249152.4 gal
